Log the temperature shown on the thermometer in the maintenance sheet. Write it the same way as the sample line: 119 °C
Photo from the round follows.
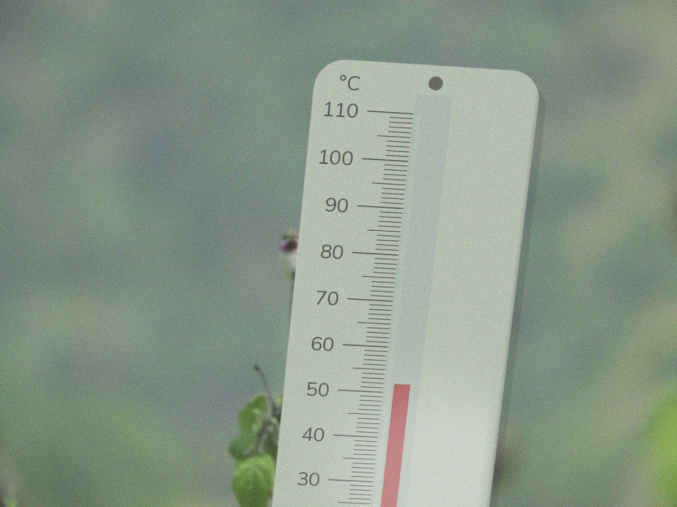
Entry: 52 °C
